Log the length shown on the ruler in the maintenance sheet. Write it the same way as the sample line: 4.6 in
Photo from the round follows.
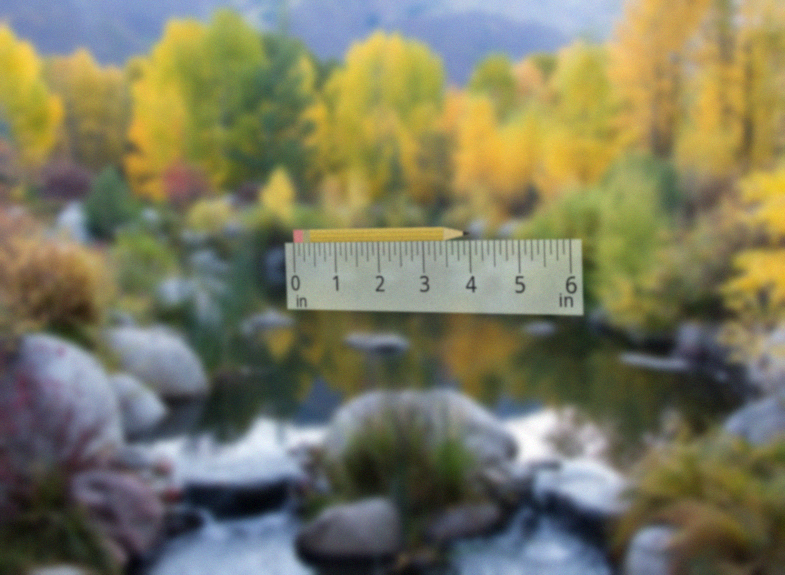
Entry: 4 in
